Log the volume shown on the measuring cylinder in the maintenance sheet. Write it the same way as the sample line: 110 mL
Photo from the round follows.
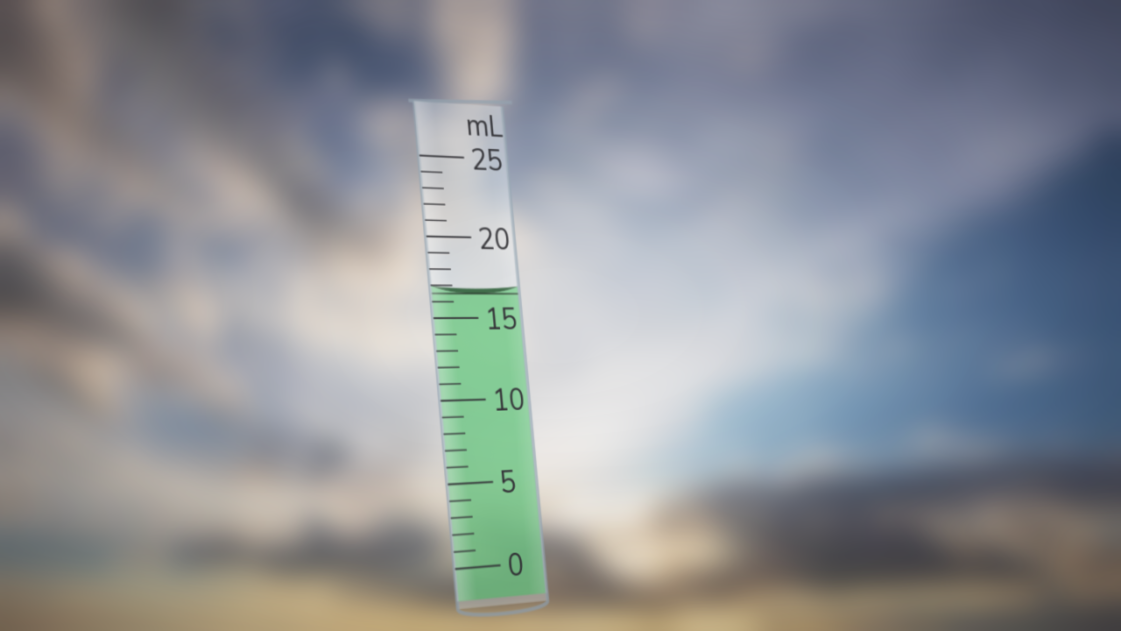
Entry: 16.5 mL
